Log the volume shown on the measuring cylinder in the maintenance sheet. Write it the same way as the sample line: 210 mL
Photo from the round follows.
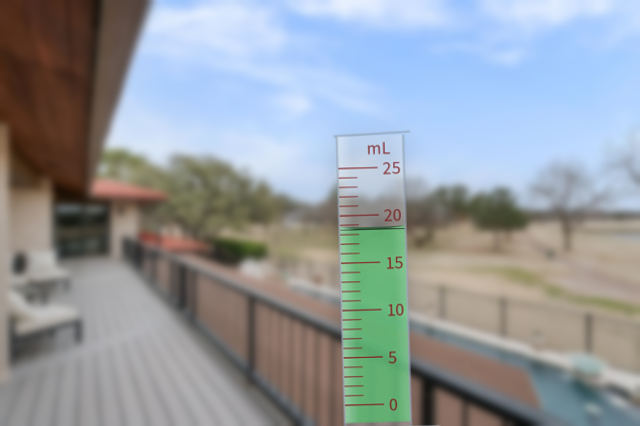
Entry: 18.5 mL
